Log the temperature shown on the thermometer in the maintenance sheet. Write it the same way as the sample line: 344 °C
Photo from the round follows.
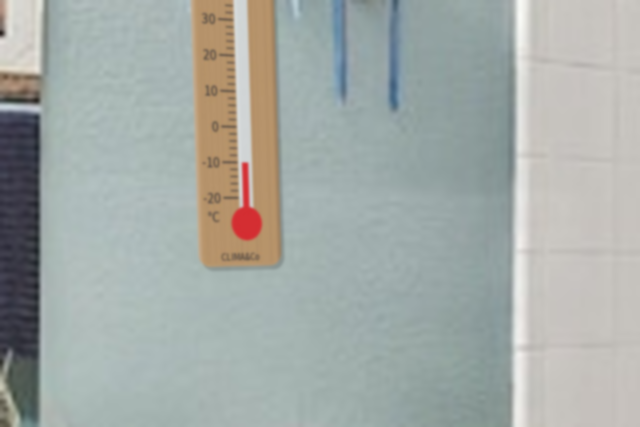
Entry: -10 °C
